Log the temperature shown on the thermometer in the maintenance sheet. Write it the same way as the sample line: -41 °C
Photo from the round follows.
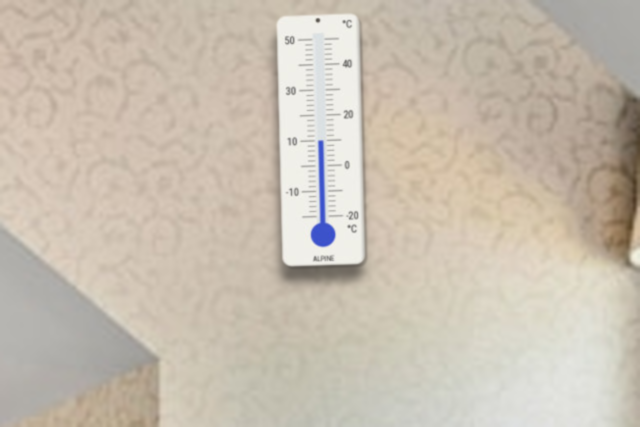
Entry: 10 °C
